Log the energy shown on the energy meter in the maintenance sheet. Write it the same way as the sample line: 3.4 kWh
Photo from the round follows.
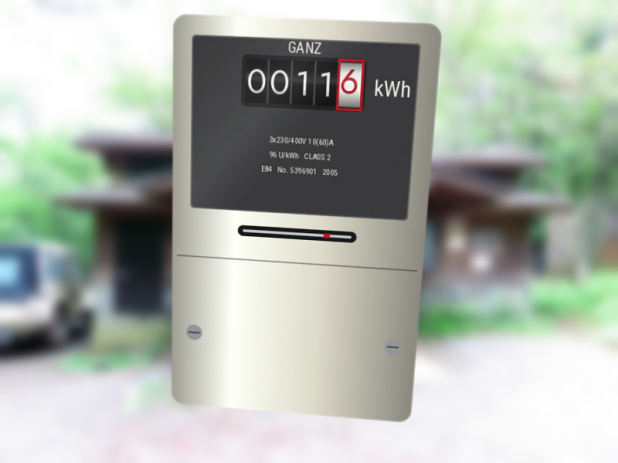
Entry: 11.6 kWh
